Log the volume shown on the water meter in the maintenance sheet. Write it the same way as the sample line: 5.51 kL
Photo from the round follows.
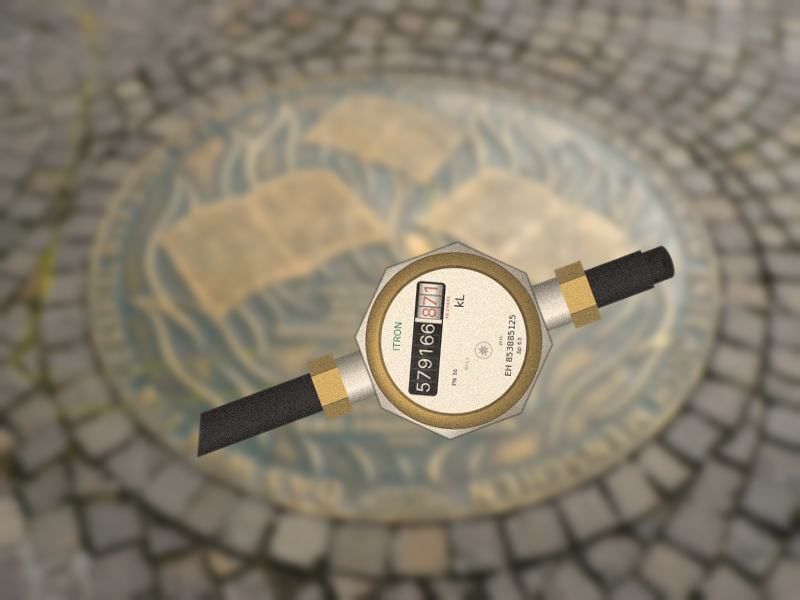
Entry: 579166.871 kL
